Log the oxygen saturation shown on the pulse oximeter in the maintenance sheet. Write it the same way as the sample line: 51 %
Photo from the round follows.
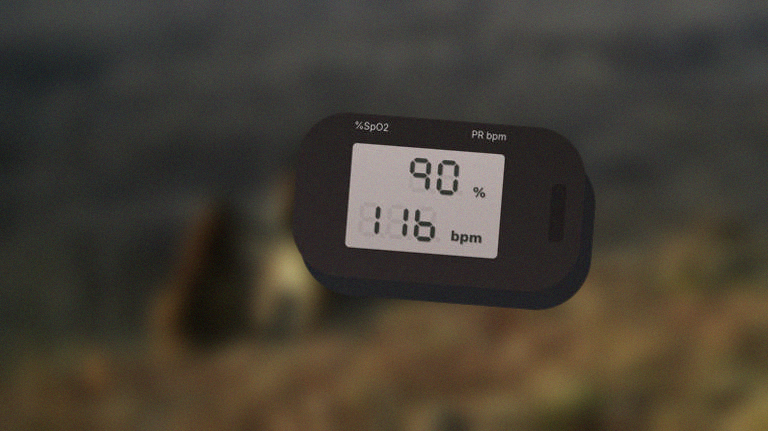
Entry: 90 %
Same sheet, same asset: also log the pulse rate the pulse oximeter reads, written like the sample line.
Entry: 116 bpm
